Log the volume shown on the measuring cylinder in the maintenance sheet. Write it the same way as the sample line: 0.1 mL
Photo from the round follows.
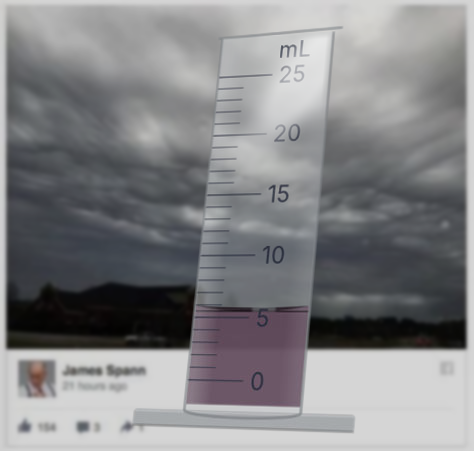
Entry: 5.5 mL
